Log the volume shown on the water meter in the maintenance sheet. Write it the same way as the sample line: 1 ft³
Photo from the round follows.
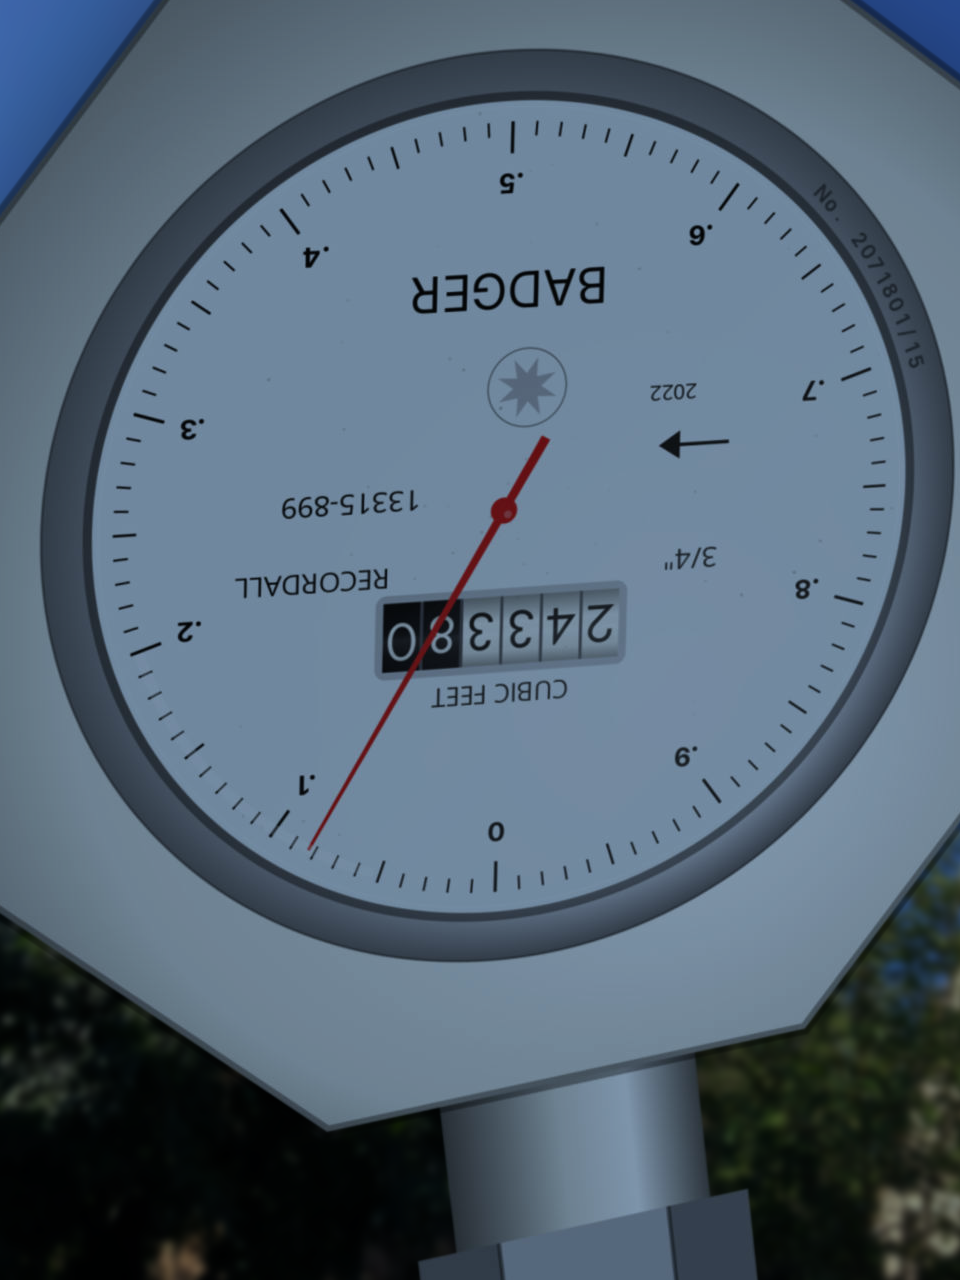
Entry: 243380.08 ft³
